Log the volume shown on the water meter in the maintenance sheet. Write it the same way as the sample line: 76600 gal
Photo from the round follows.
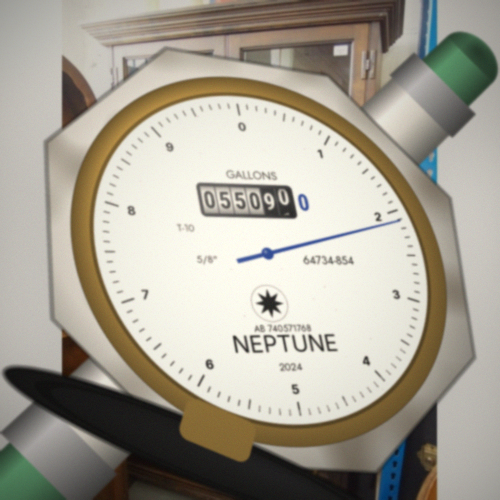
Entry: 550902.1 gal
